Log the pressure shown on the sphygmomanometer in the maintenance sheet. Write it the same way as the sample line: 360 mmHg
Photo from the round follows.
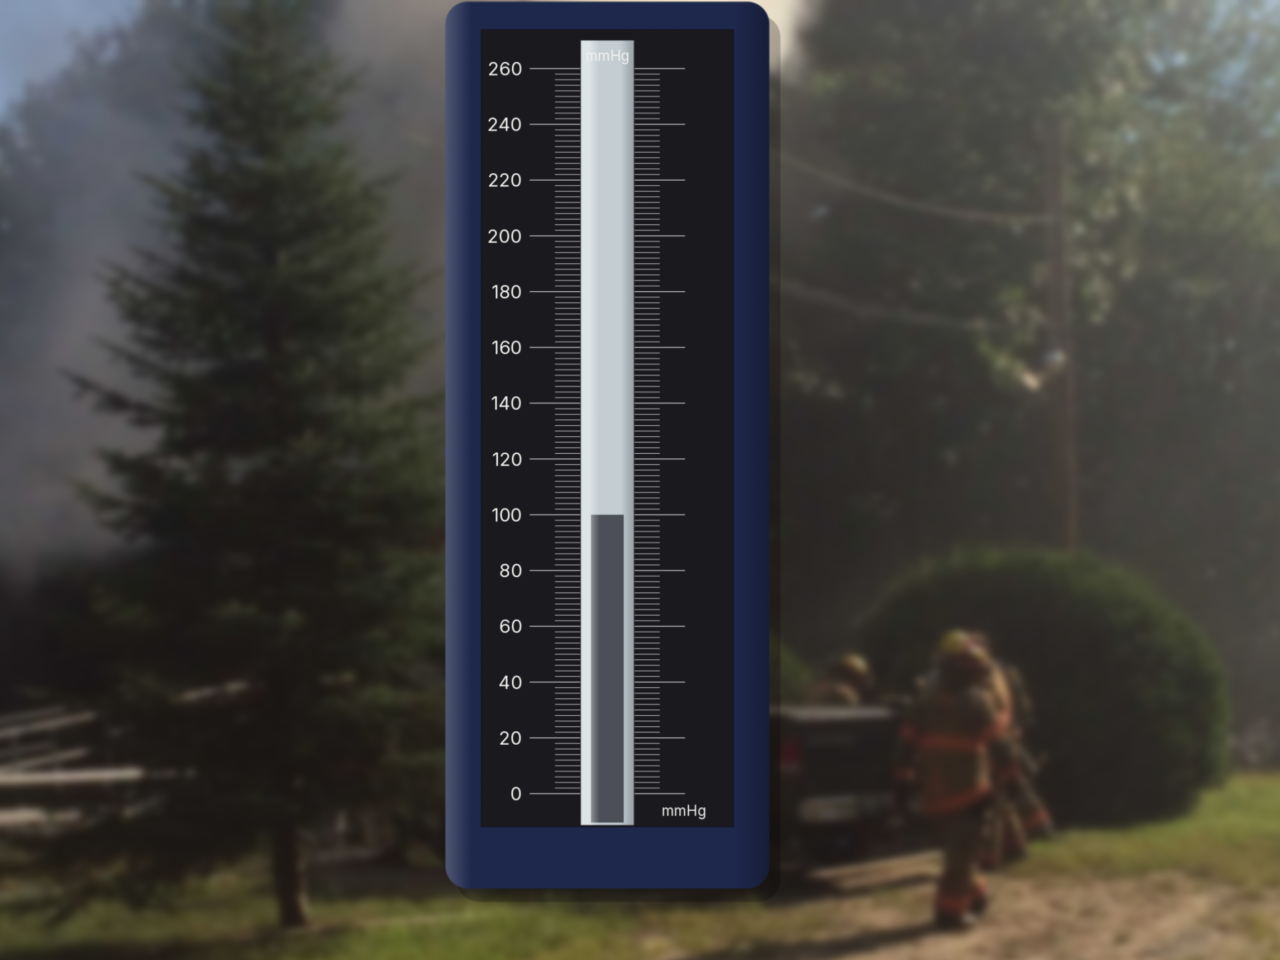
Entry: 100 mmHg
